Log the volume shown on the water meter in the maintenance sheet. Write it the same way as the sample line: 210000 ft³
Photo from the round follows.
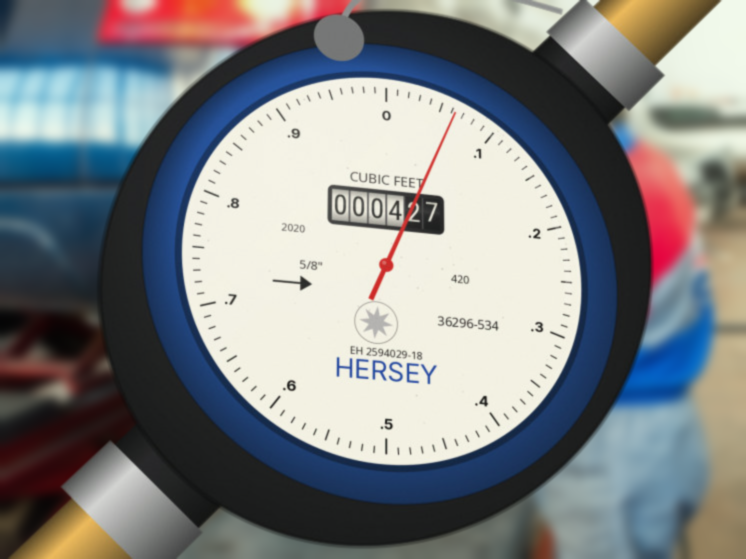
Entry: 427.06 ft³
